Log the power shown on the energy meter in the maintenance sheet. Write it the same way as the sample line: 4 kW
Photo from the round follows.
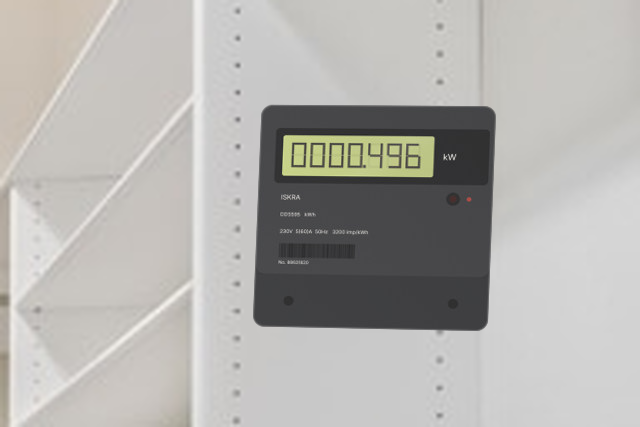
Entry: 0.496 kW
